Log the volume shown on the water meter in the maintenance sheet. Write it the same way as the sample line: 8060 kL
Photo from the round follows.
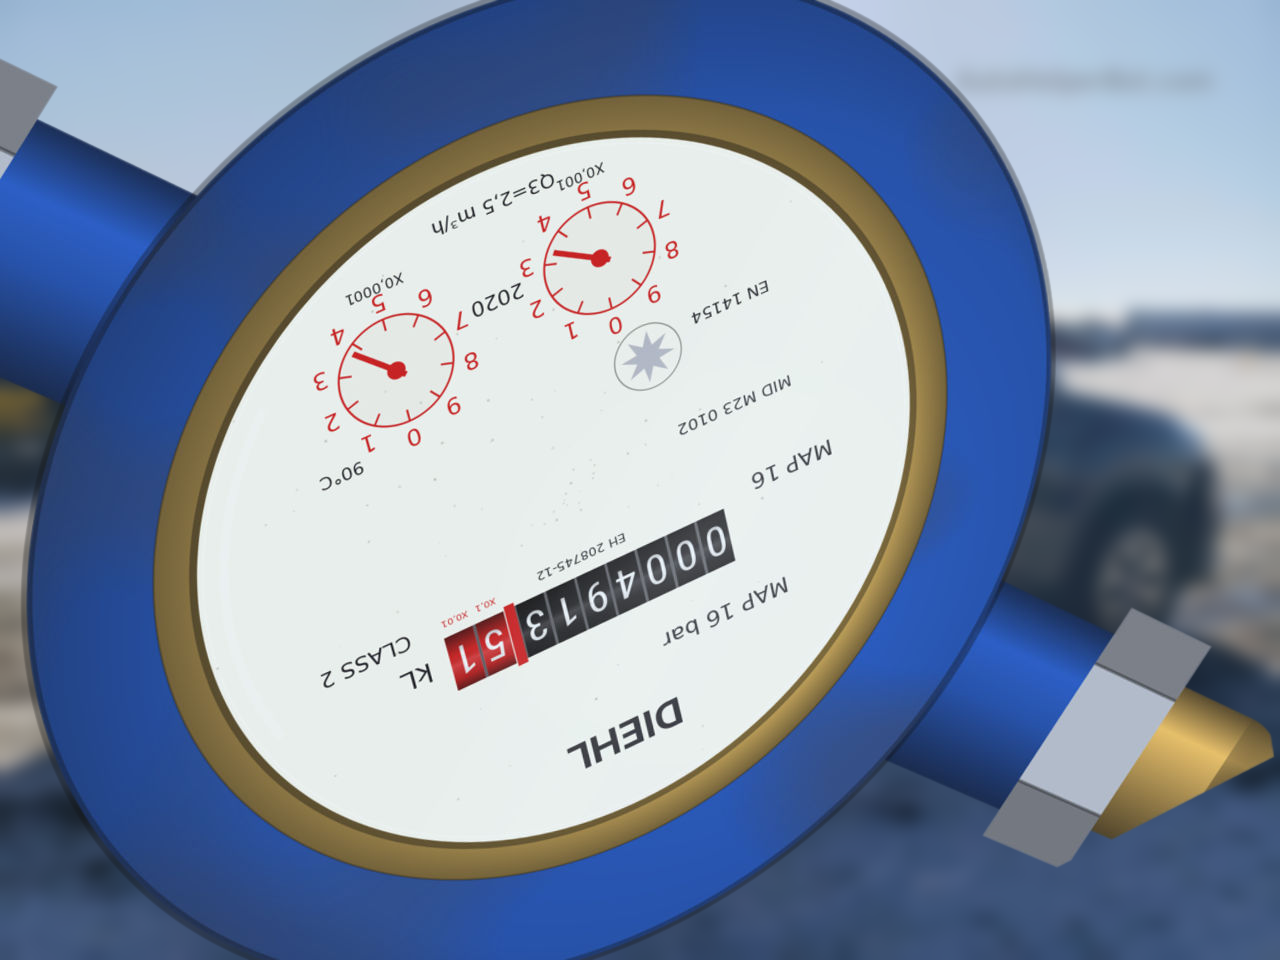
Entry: 4913.5133 kL
